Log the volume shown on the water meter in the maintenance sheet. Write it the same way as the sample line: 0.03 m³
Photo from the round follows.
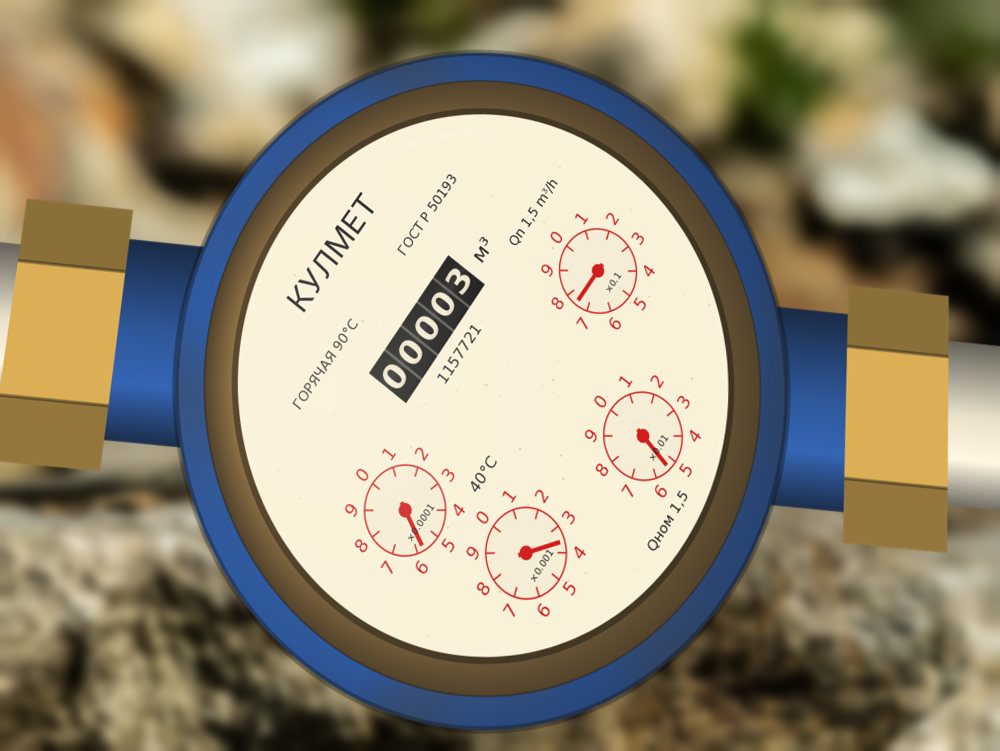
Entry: 3.7535 m³
